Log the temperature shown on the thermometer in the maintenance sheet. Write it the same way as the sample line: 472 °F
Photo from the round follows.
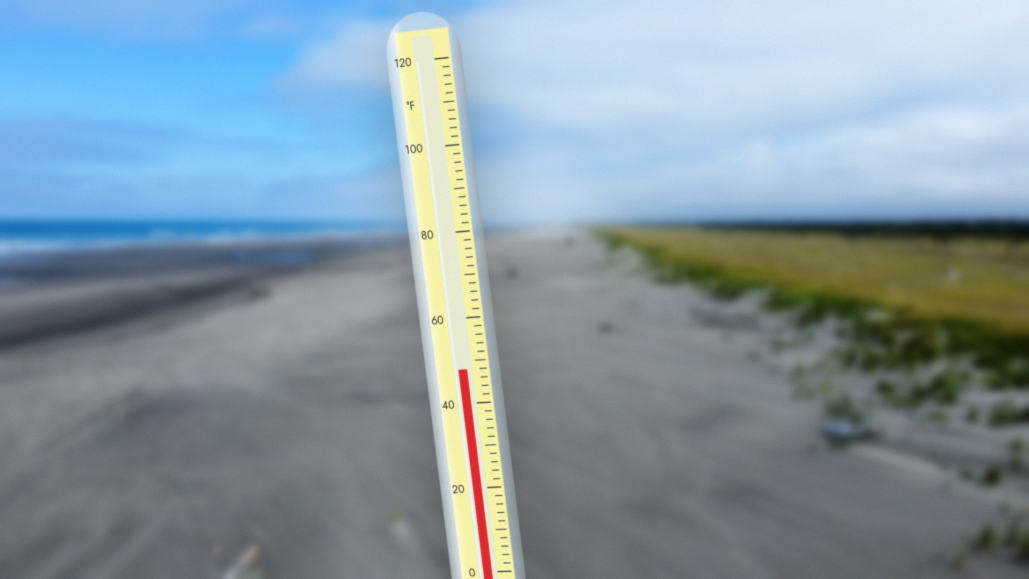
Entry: 48 °F
